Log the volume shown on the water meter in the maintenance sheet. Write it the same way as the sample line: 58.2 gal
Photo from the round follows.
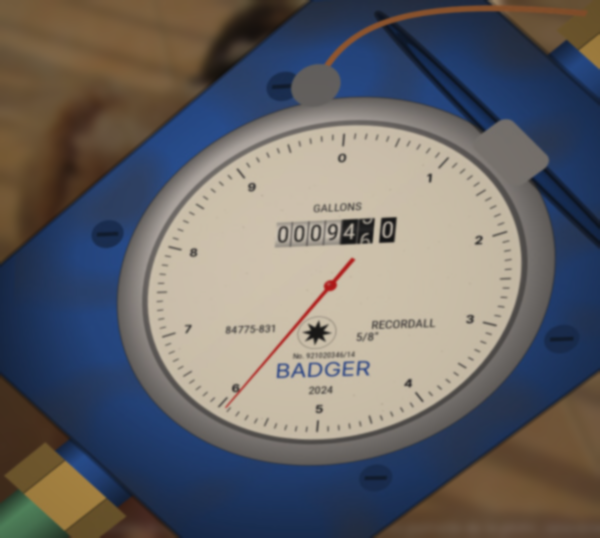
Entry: 9455.9 gal
